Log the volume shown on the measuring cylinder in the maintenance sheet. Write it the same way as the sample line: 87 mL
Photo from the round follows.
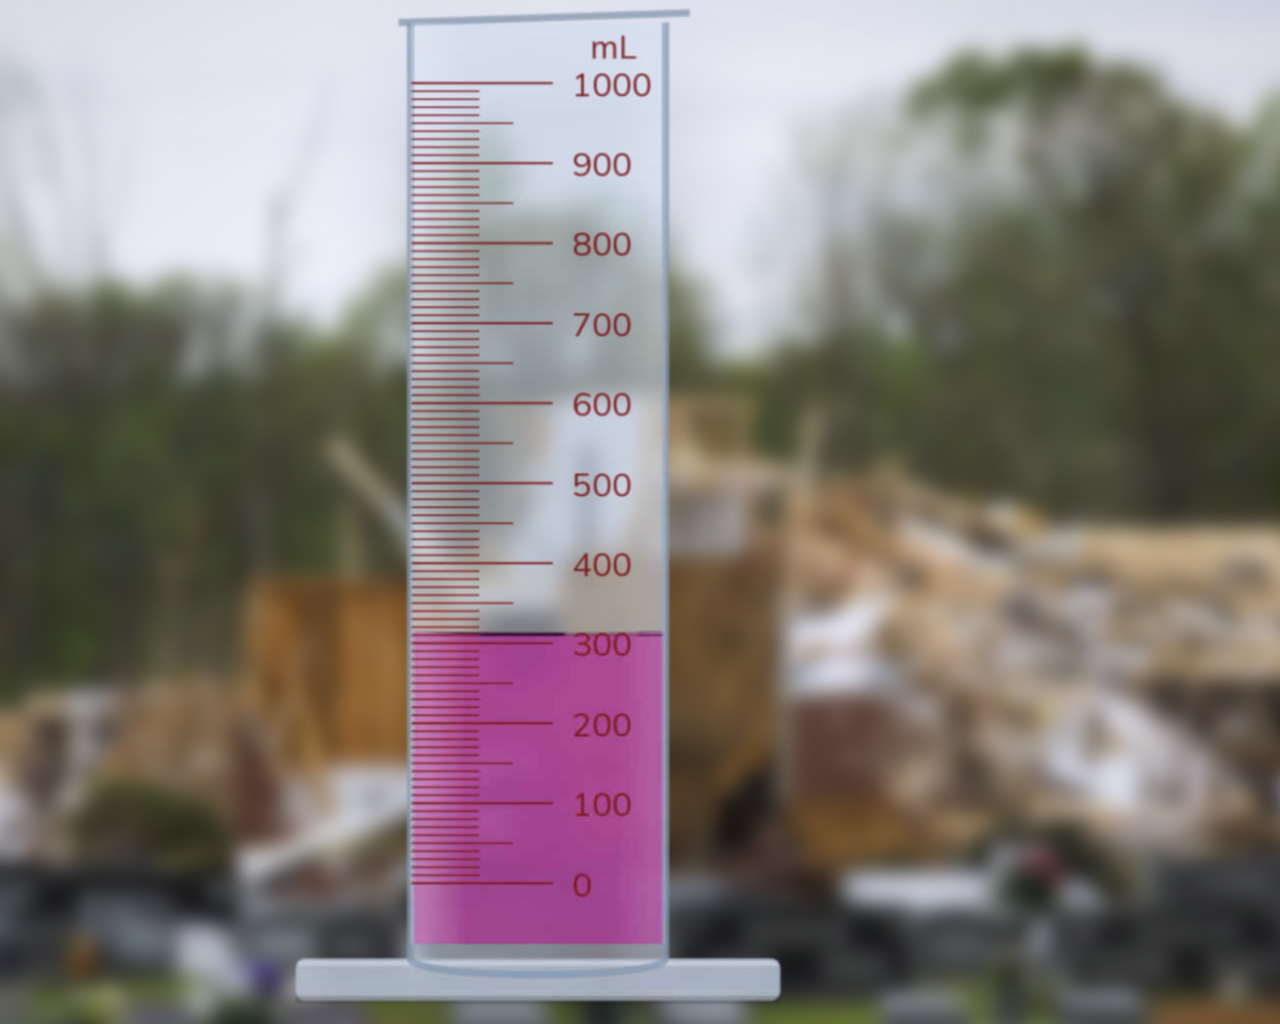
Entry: 310 mL
